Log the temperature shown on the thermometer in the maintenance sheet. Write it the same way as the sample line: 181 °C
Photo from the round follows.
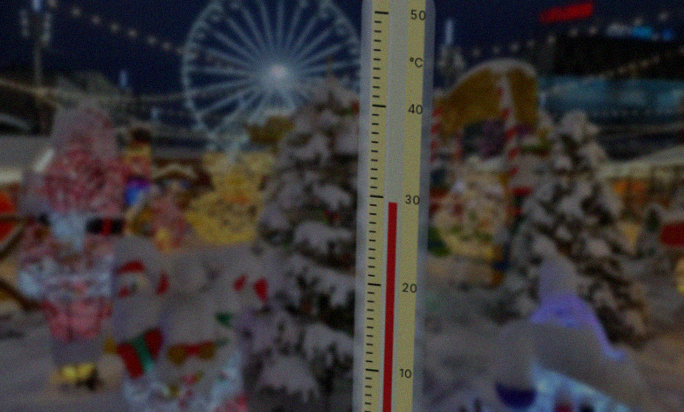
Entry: 29.5 °C
